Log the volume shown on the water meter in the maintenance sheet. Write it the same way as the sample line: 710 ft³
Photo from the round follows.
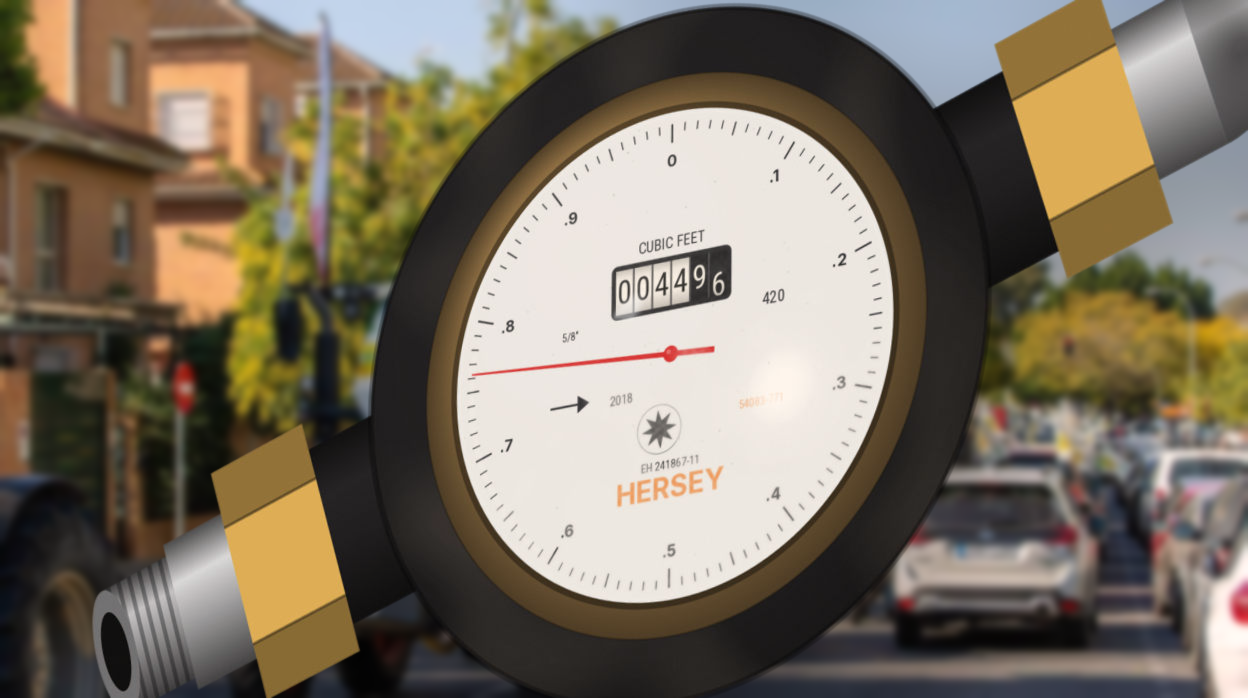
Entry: 4495.76 ft³
